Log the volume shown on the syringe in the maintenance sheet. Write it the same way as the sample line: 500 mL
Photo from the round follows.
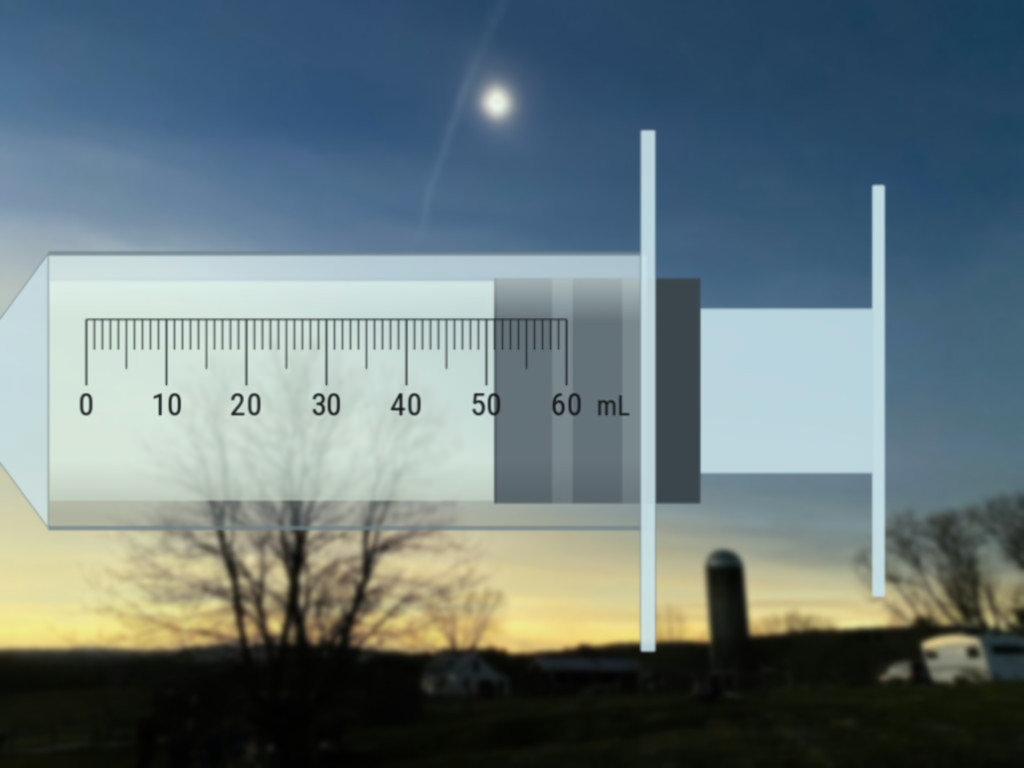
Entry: 51 mL
